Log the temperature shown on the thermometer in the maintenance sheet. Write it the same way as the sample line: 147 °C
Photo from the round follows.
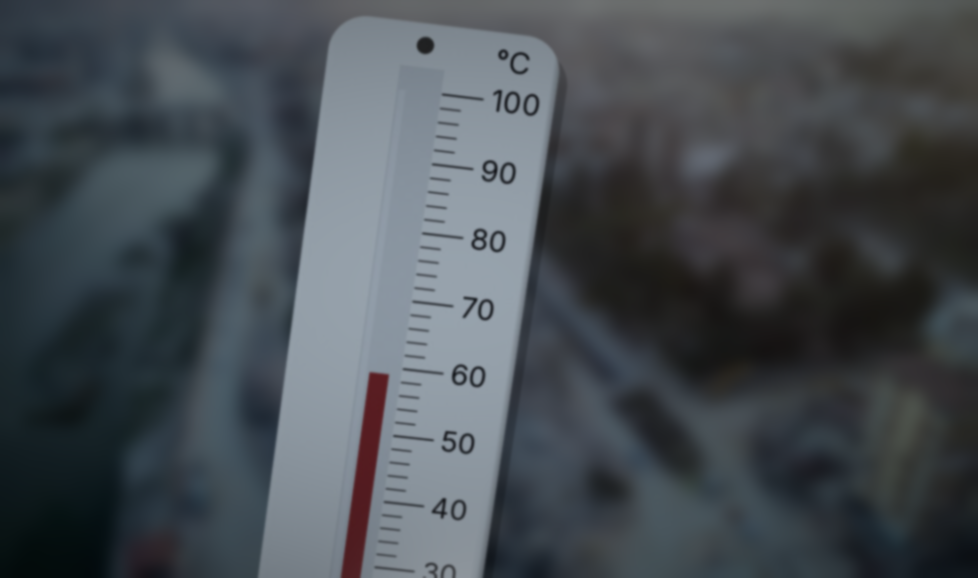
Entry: 59 °C
